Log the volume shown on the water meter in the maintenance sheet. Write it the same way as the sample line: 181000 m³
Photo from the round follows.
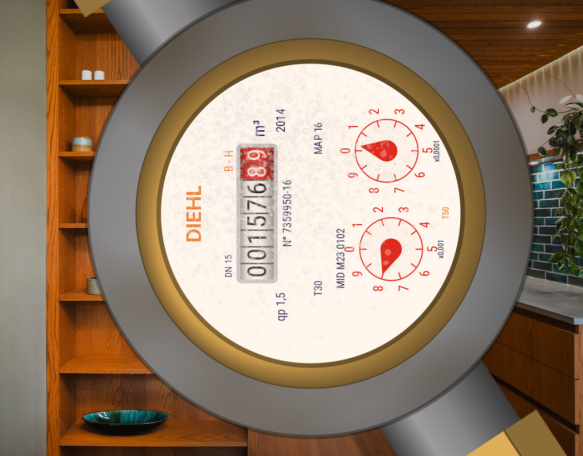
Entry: 1576.8980 m³
